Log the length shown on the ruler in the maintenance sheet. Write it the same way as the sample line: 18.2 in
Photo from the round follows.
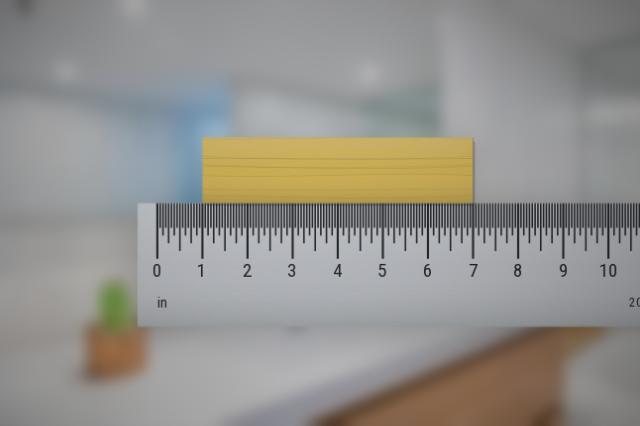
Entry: 6 in
